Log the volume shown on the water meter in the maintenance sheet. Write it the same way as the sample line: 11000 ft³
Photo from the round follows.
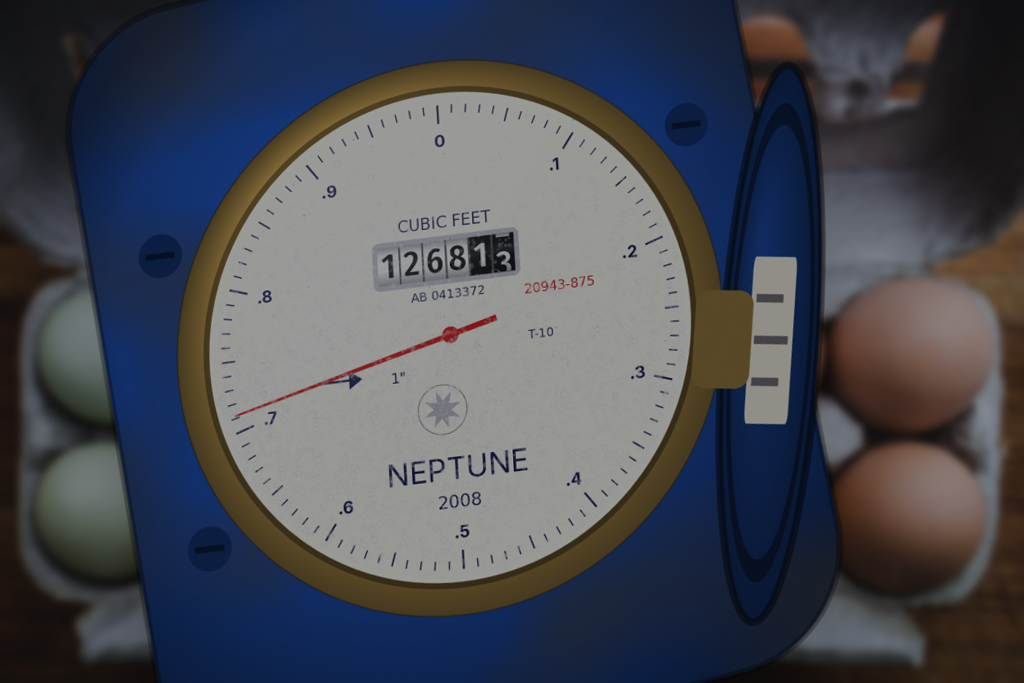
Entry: 126812.71 ft³
